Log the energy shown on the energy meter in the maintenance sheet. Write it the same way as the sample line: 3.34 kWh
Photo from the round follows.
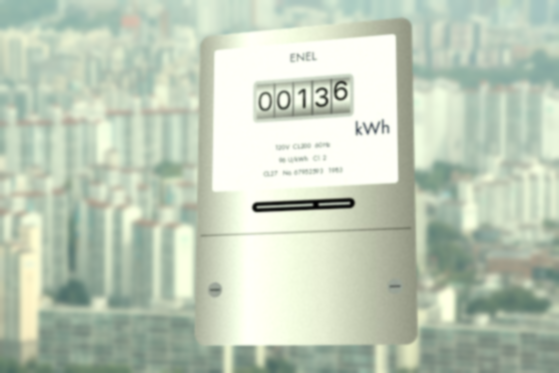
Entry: 136 kWh
